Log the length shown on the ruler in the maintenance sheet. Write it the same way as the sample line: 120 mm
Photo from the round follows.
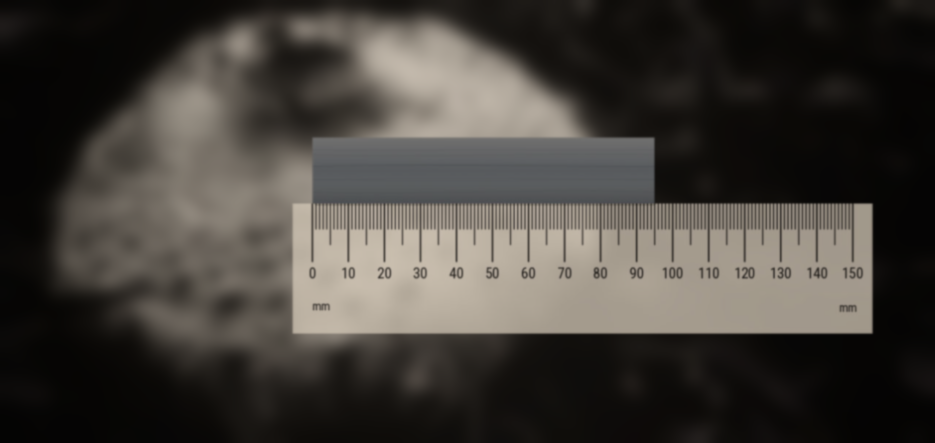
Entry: 95 mm
